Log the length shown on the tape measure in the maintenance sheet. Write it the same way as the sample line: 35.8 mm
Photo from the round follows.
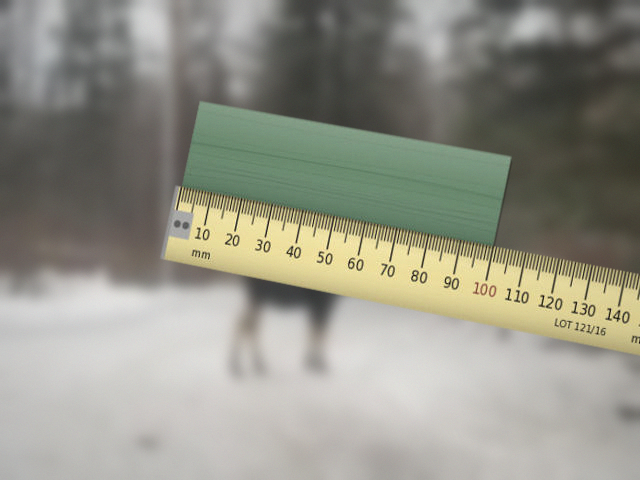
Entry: 100 mm
